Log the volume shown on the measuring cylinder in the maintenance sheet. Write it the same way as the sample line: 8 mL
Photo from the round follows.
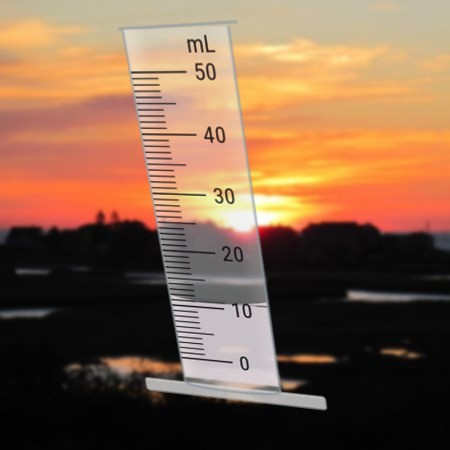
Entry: 11 mL
